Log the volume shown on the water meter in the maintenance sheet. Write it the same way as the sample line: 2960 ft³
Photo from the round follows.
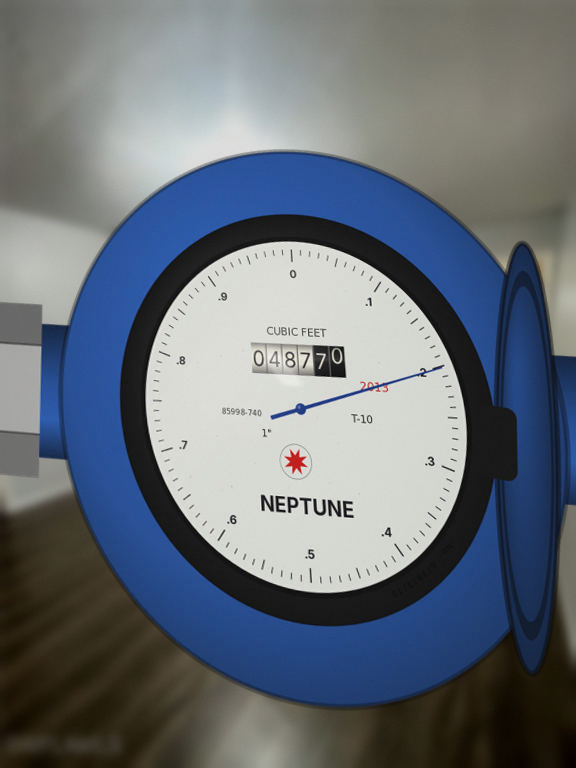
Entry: 48770.20 ft³
